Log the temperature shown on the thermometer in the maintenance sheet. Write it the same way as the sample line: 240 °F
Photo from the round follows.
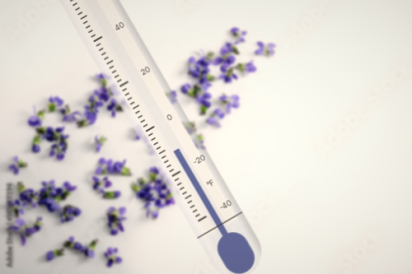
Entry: -12 °F
